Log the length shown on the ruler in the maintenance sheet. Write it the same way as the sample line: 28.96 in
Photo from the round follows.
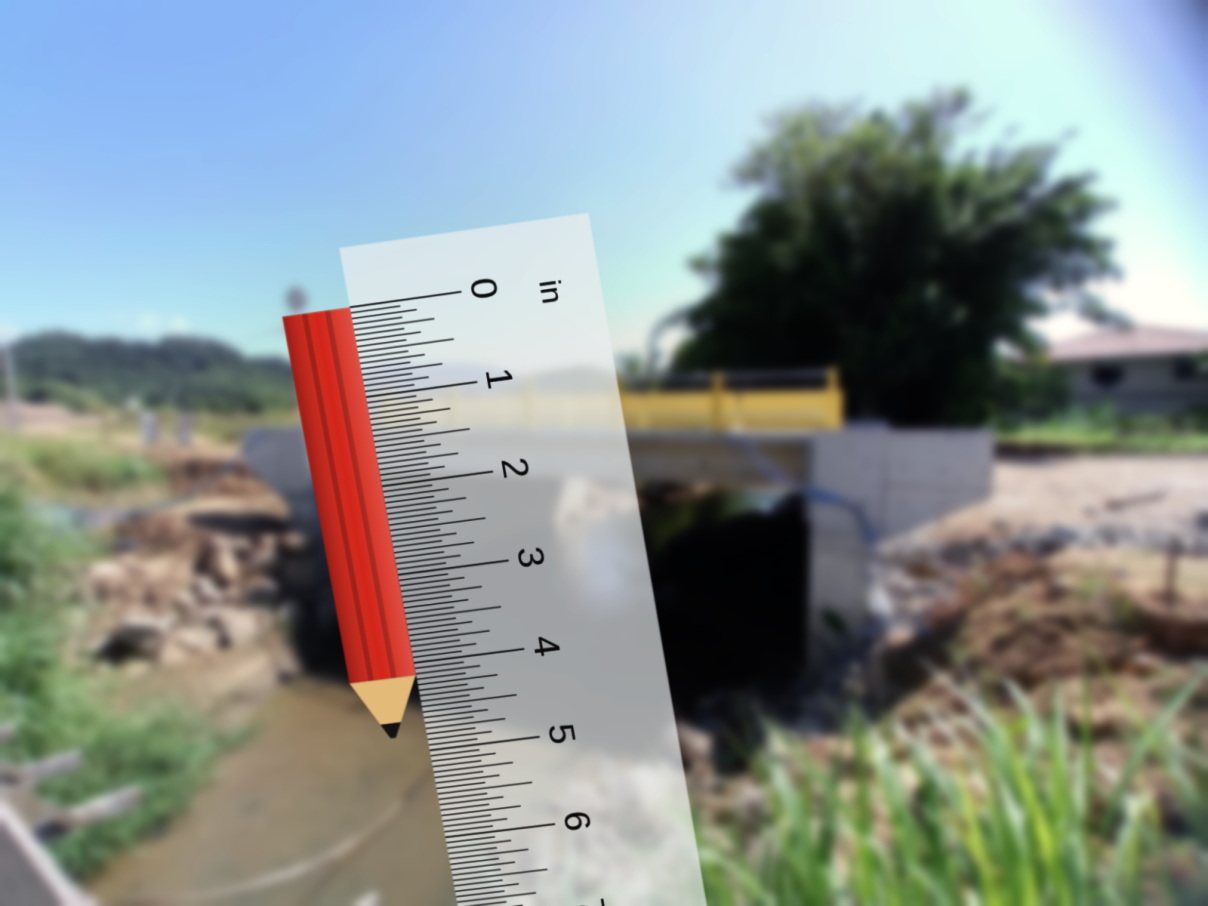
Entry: 4.8125 in
